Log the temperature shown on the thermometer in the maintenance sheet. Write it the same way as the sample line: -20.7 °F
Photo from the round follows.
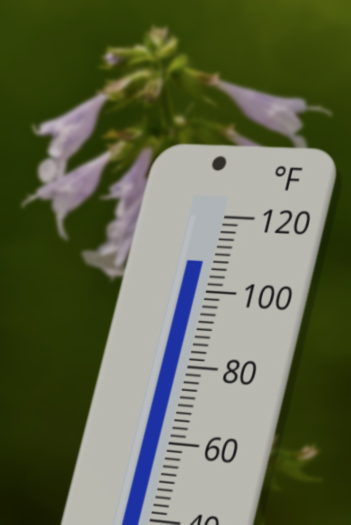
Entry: 108 °F
